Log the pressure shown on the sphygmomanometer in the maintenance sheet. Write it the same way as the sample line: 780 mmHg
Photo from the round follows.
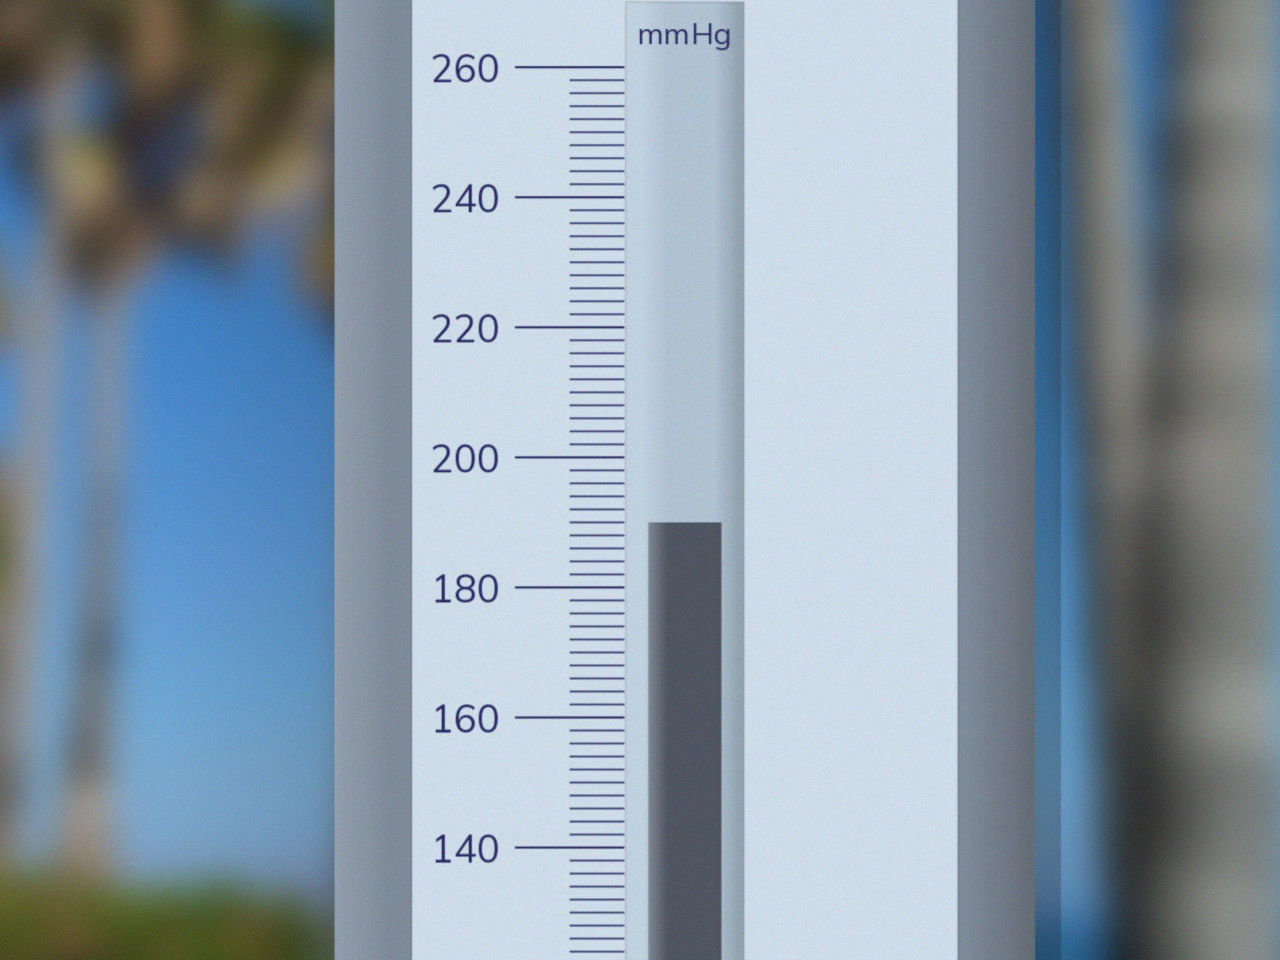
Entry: 190 mmHg
